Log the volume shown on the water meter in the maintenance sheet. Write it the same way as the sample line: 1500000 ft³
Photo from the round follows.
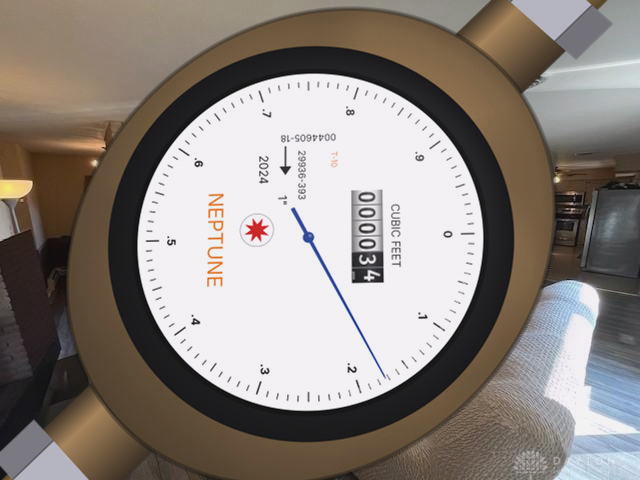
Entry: 34.17 ft³
